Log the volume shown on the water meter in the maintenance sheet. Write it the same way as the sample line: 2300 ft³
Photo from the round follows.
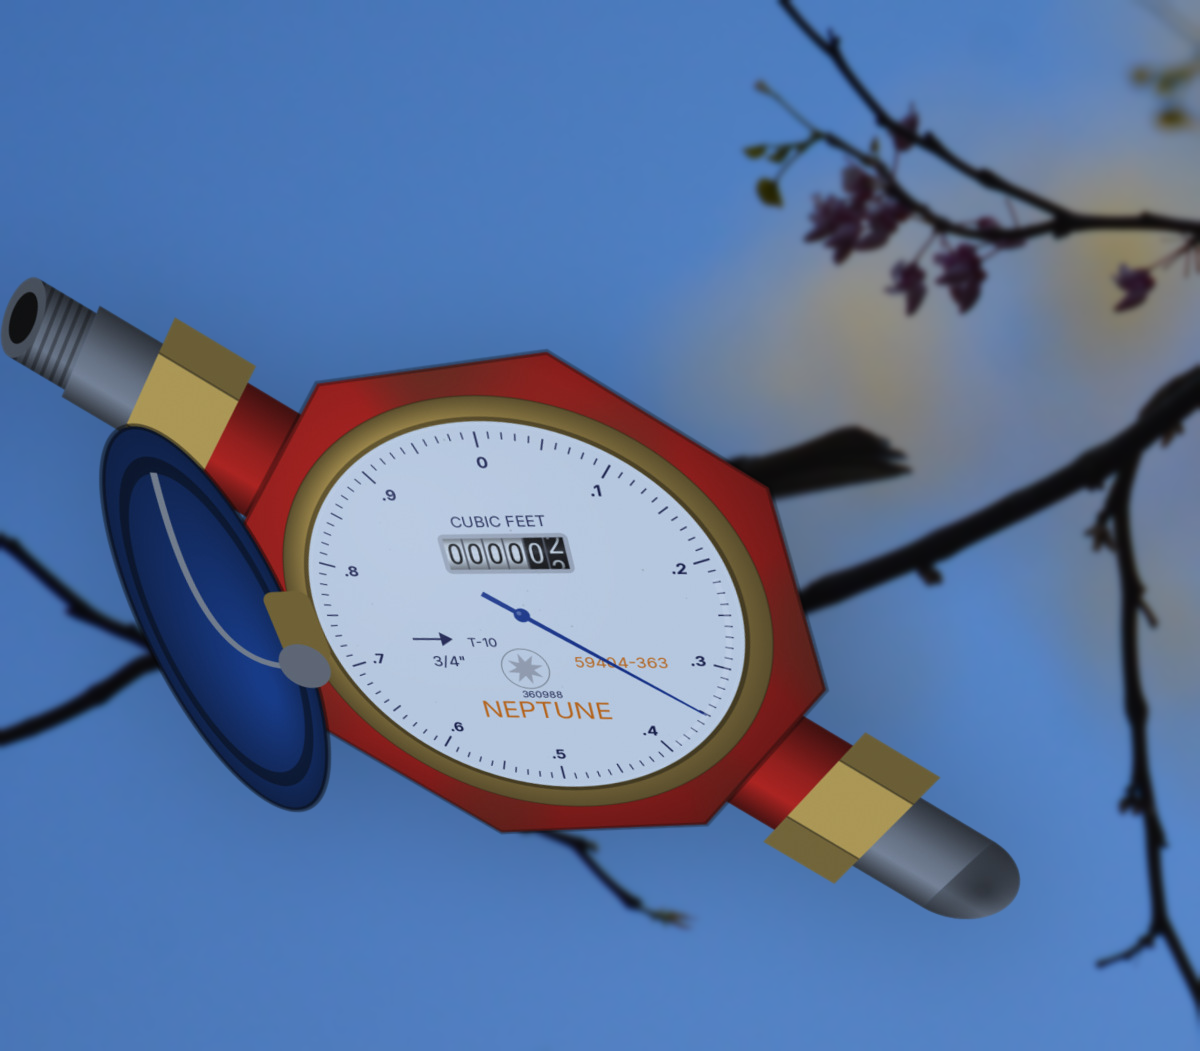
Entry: 2.35 ft³
